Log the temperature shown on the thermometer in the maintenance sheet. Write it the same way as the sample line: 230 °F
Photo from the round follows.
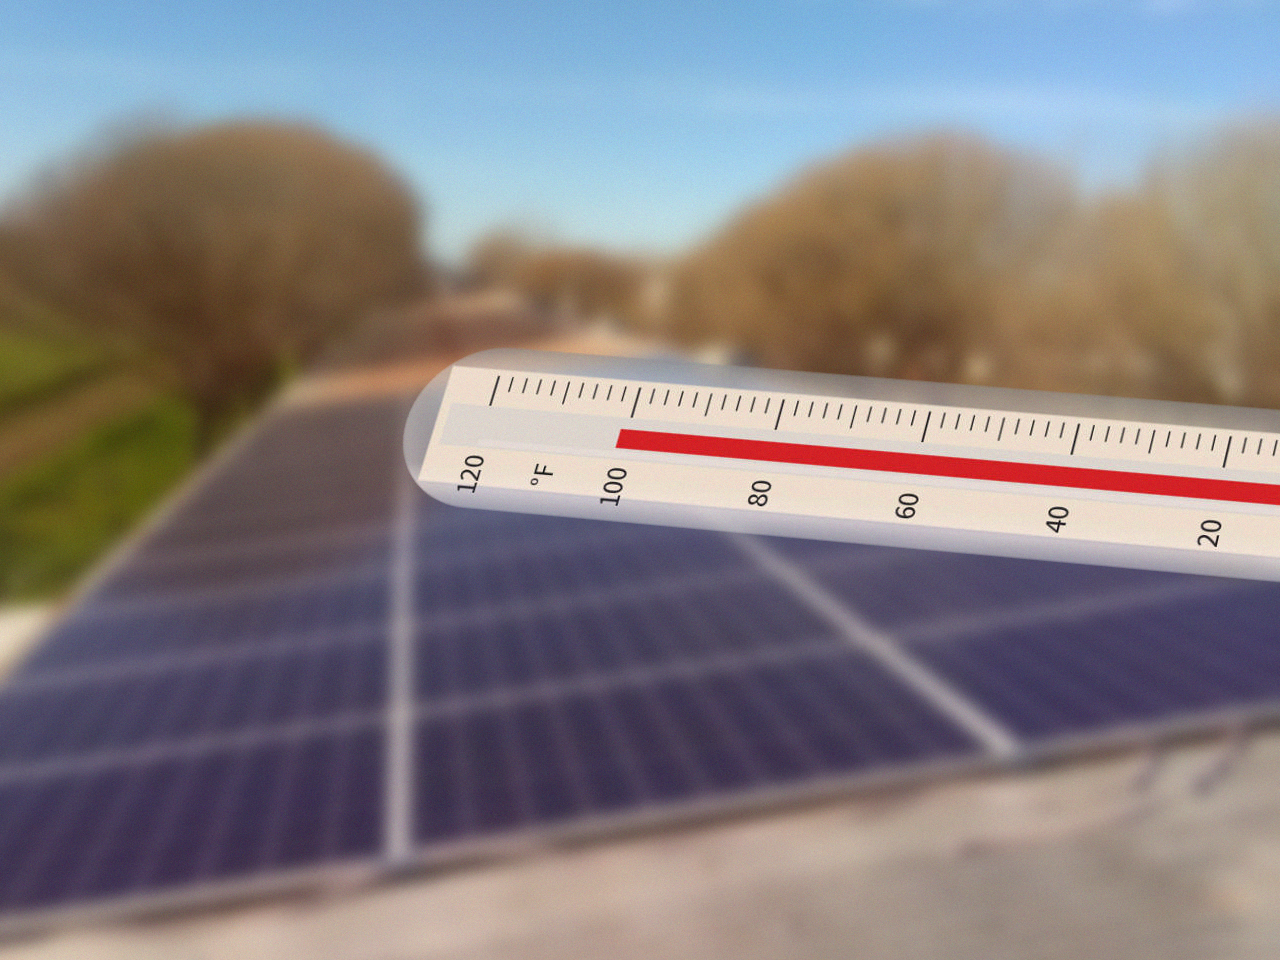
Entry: 101 °F
